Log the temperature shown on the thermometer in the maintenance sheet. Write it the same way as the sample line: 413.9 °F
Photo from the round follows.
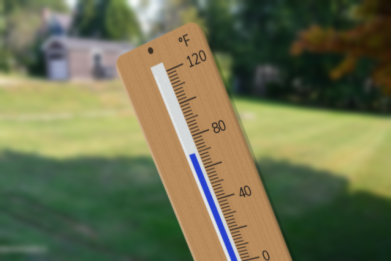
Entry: 70 °F
